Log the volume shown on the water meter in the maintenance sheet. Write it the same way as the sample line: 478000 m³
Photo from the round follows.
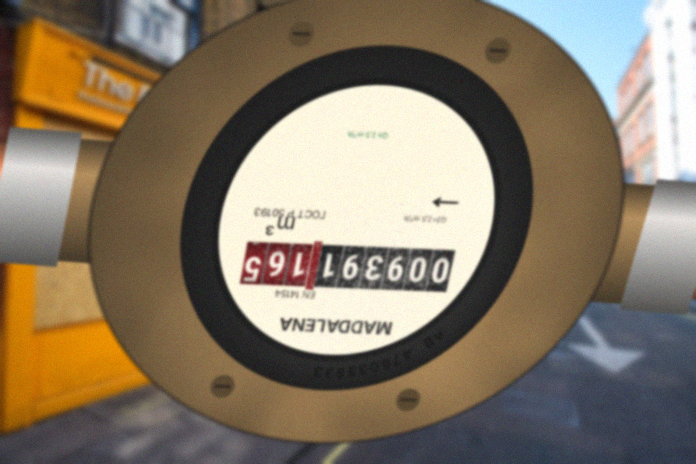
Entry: 9391.165 m³
